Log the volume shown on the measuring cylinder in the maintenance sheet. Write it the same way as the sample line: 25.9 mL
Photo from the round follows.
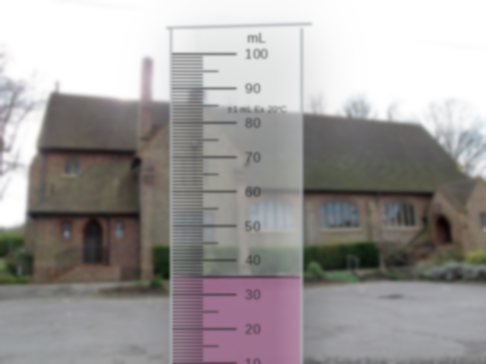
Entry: 35 mL
